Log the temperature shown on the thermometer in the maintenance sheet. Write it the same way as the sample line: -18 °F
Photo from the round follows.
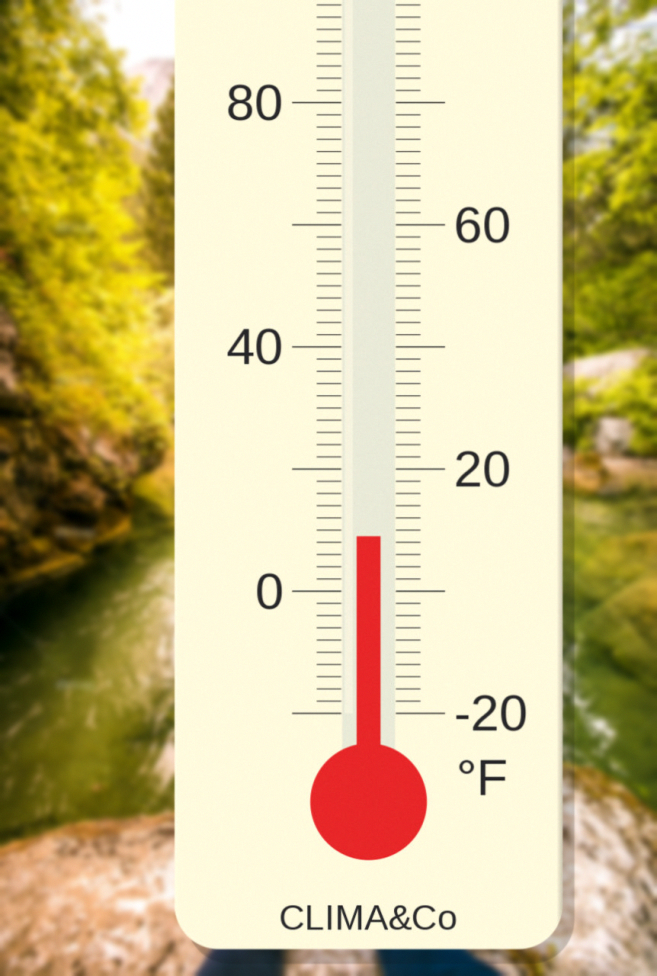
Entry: 9 °F
